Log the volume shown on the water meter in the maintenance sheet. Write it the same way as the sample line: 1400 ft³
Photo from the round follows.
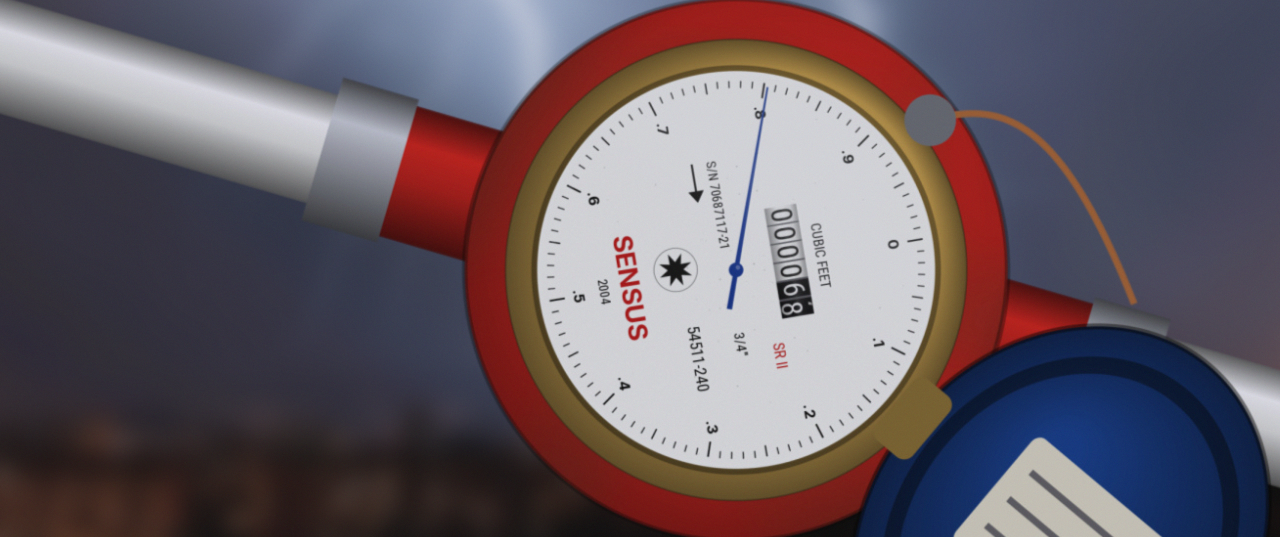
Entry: 67.80 ft³
